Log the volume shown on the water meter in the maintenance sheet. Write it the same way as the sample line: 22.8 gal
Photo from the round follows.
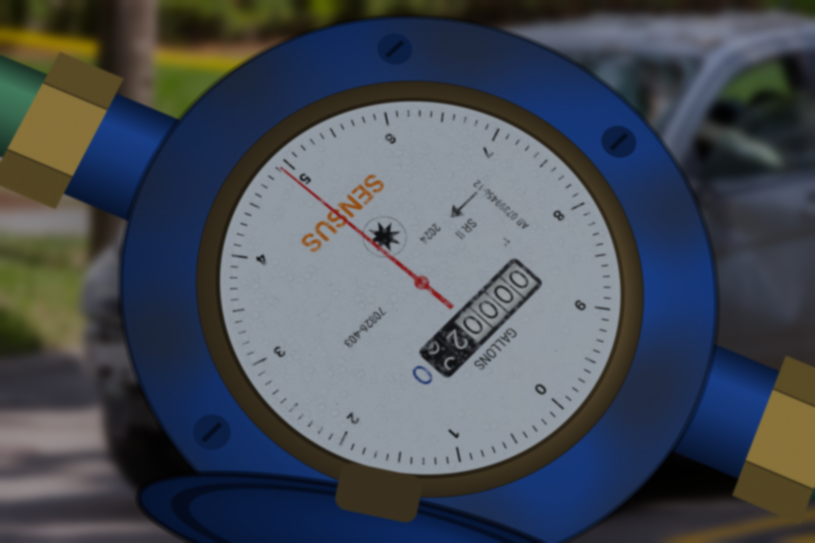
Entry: 254.9 gal
